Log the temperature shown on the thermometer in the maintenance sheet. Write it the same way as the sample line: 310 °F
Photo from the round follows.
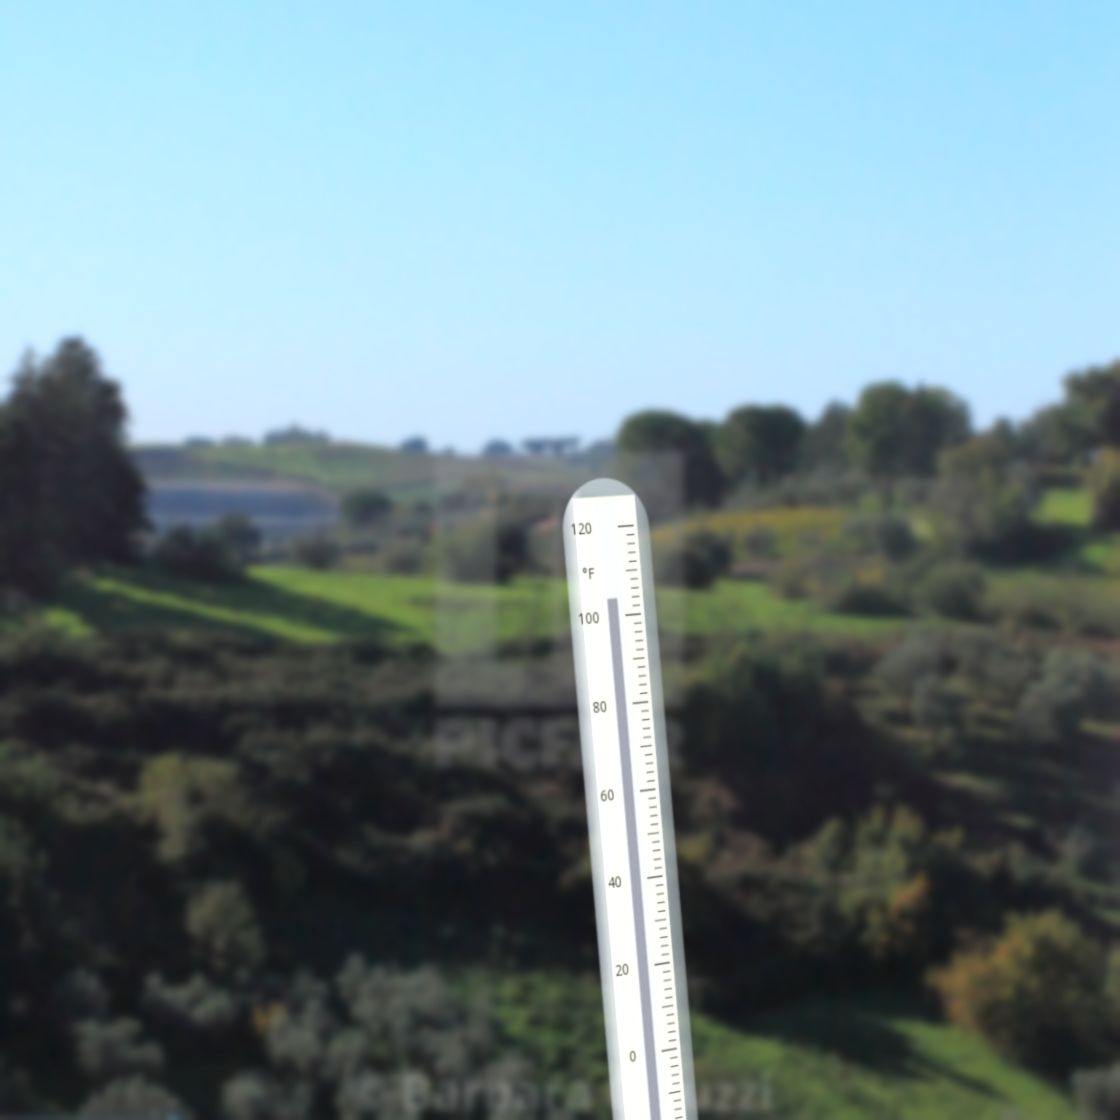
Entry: 104 °F
